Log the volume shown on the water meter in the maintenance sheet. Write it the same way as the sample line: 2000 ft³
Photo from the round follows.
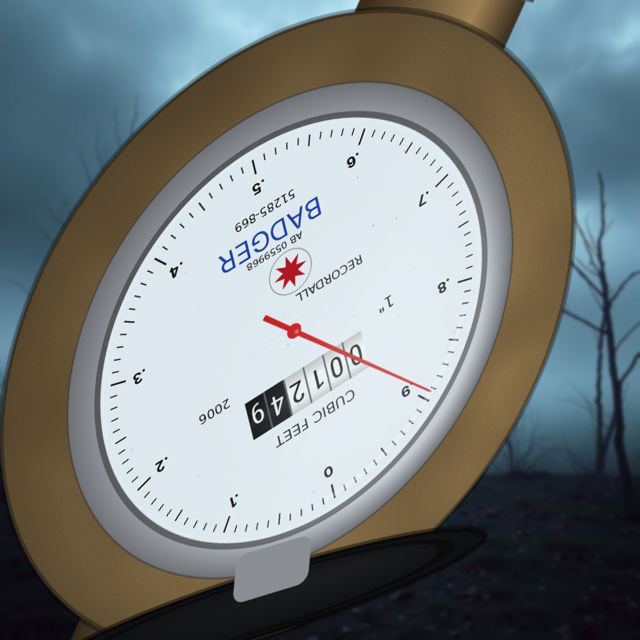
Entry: 1248.89 ft³
